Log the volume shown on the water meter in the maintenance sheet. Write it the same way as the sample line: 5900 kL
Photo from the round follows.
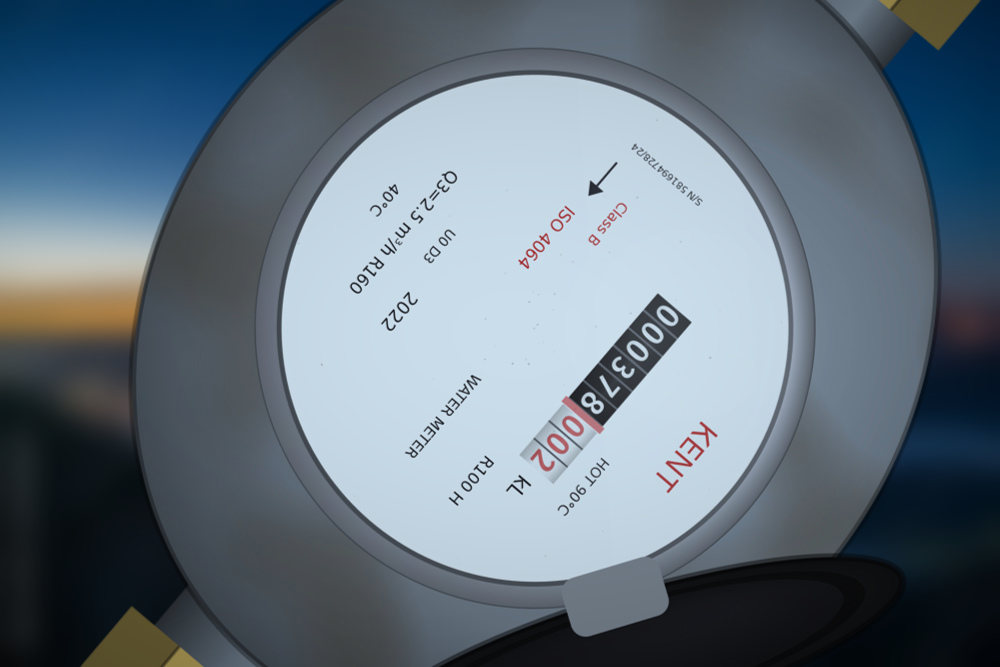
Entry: 378.002 kL
